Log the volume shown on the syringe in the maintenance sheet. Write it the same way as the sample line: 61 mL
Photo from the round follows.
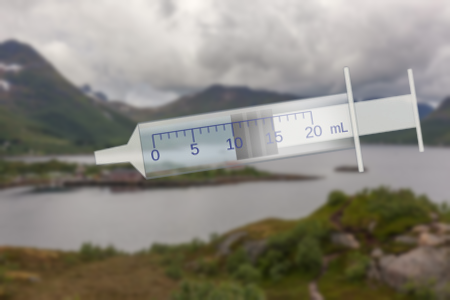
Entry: 10 mL
